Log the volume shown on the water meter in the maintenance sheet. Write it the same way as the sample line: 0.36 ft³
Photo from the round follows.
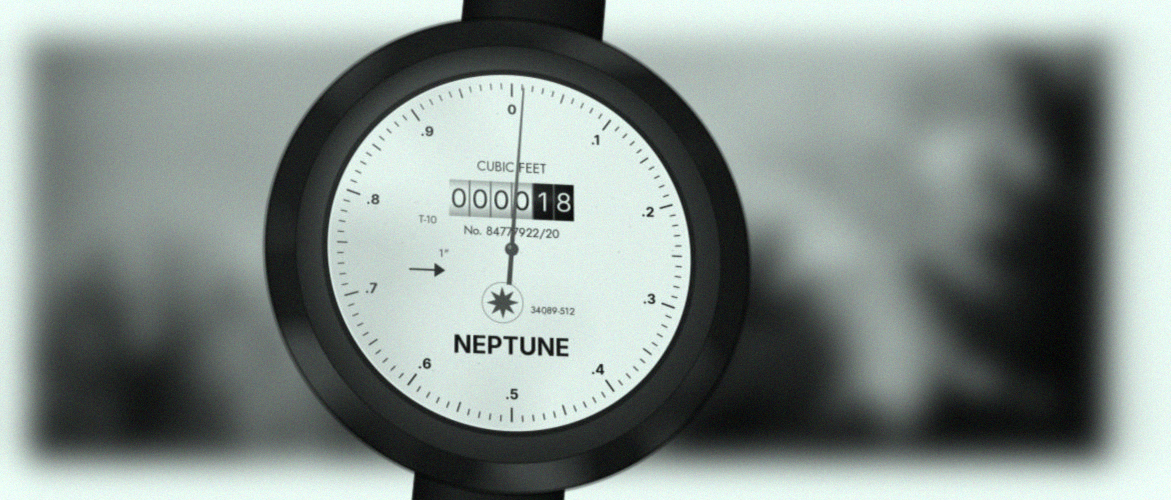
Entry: 18.01 ft³
